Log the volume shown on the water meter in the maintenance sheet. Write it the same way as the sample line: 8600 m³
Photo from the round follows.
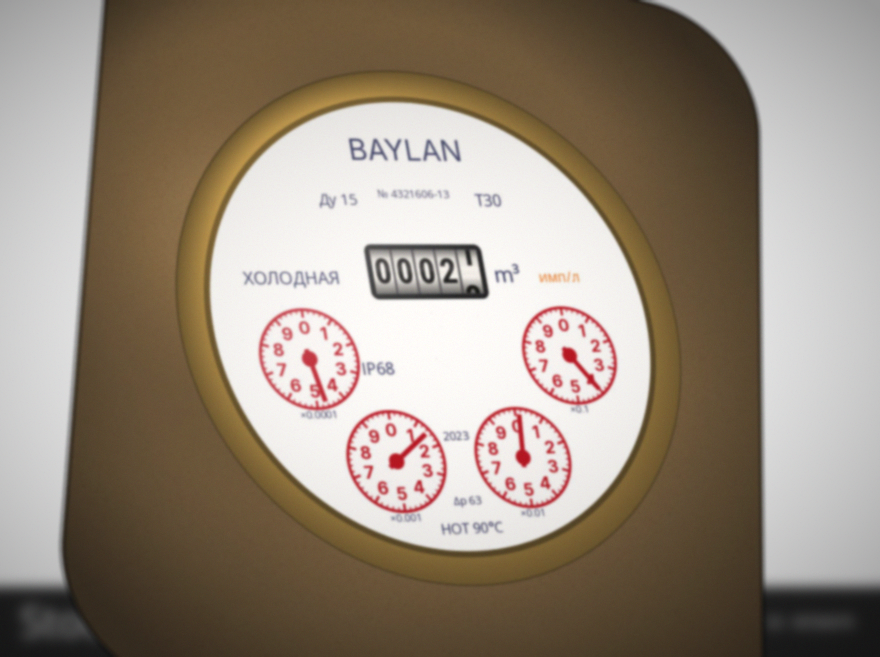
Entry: 21.4014 m³
